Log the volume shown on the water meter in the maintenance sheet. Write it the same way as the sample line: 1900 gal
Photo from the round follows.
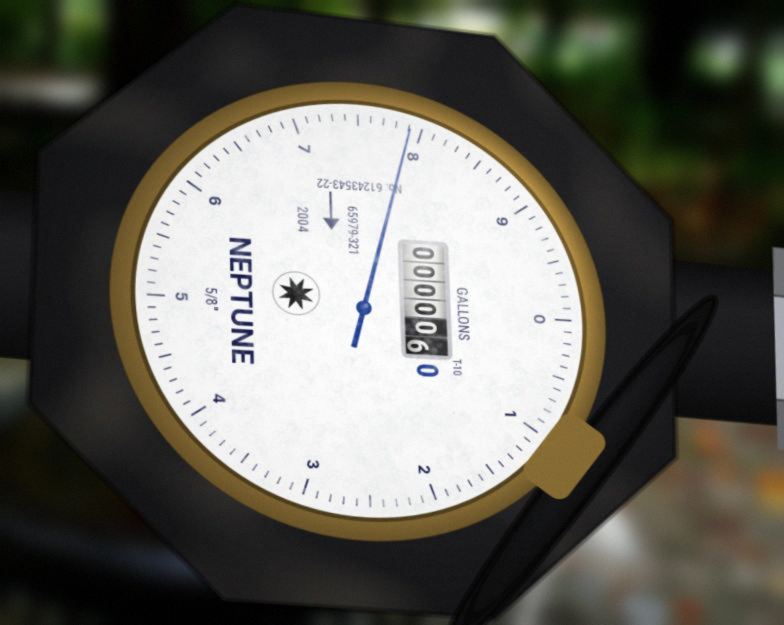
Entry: 57.9 gal
